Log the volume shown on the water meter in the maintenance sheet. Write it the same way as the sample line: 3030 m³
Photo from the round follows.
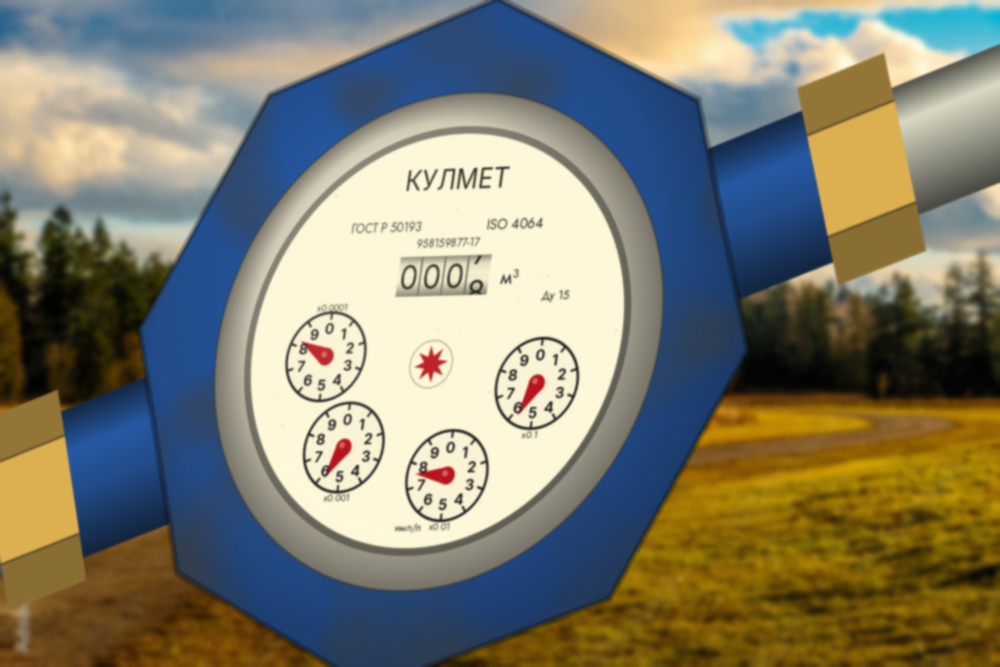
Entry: 7.5758 m³
